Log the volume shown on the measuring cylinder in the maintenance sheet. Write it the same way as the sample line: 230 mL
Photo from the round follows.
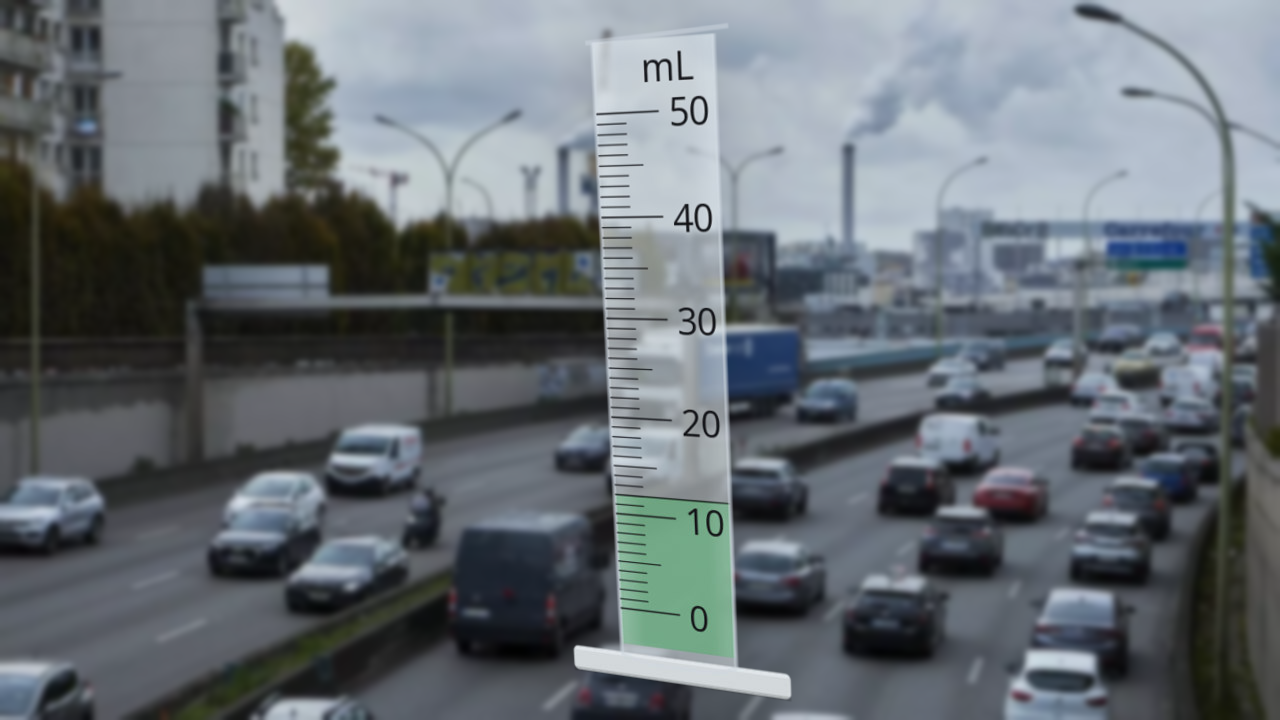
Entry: 12 mL
